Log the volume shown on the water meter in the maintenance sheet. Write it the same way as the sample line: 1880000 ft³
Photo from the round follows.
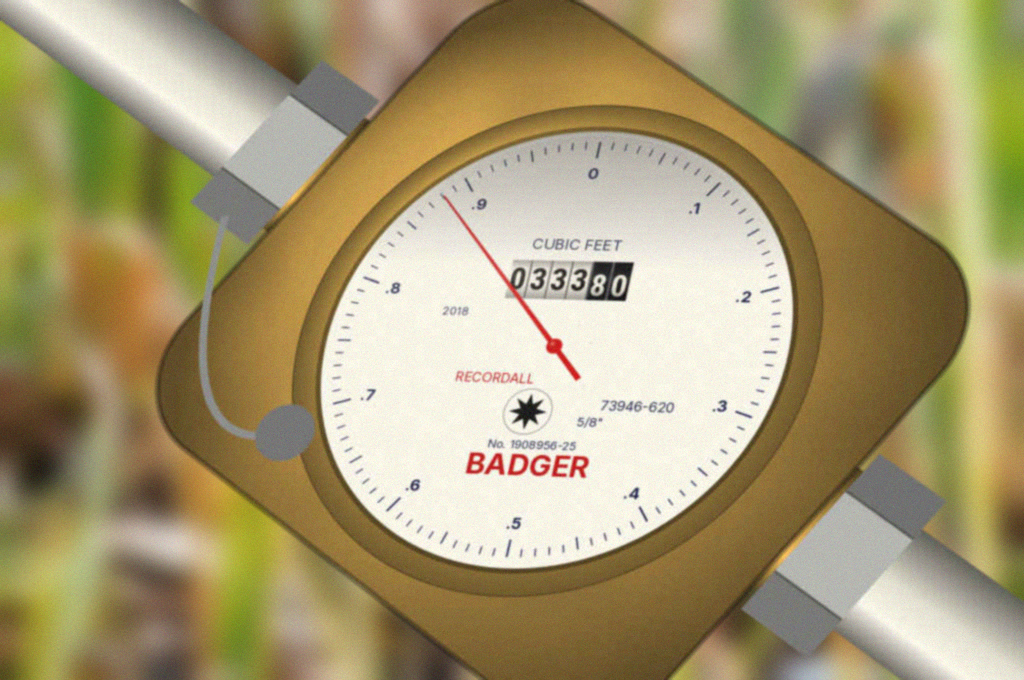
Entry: 33379.88 ft³
